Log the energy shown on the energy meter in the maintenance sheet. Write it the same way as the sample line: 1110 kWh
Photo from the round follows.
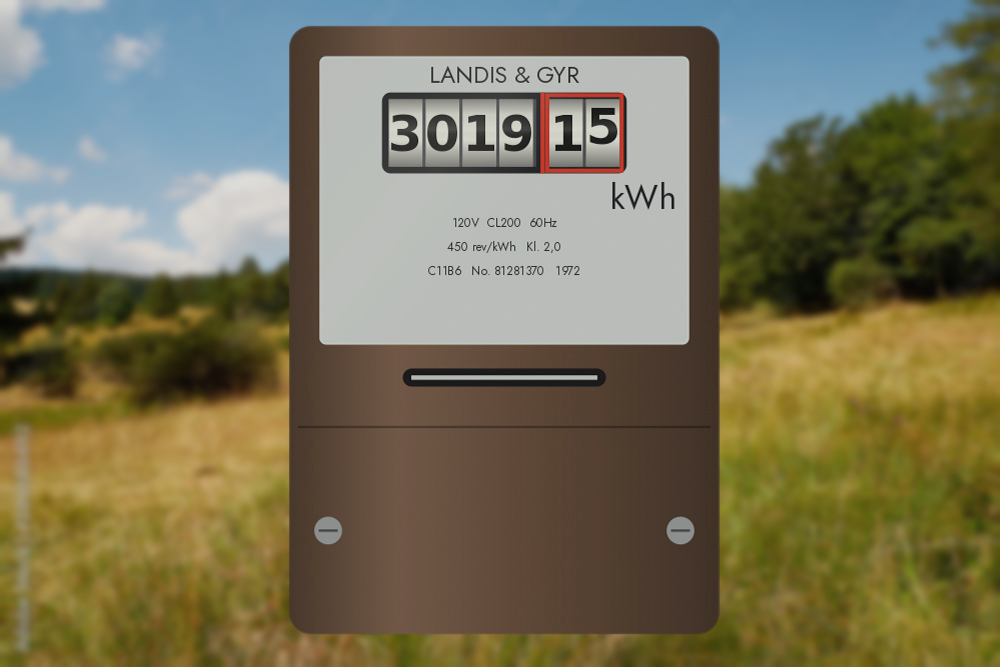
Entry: 3019.15 kWh
